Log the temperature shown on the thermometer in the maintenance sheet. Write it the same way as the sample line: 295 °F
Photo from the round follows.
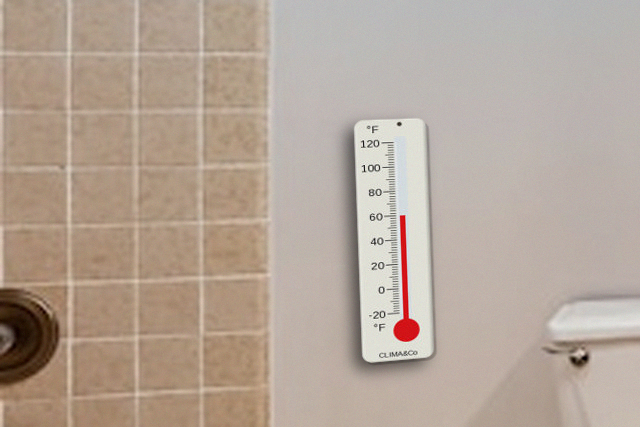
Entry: 60 °F
